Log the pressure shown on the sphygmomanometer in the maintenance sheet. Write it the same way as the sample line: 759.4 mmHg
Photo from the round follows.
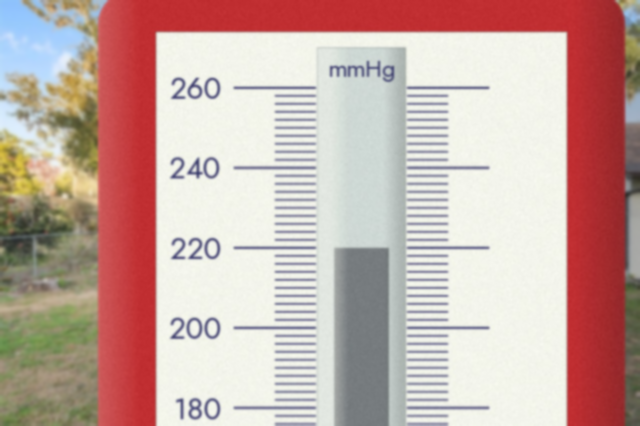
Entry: 220 mmHg
